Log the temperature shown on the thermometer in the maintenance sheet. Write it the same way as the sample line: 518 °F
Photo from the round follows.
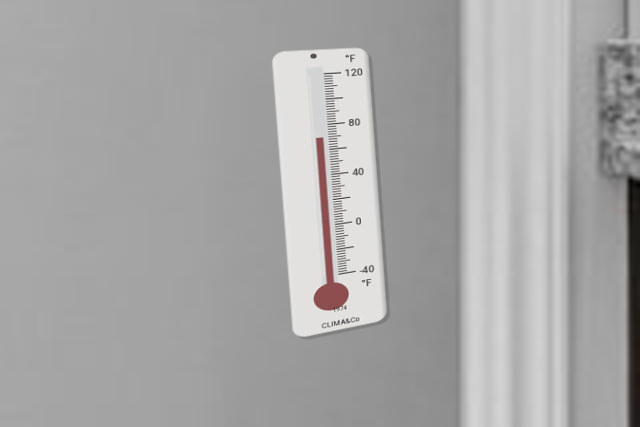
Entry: 70 °F
